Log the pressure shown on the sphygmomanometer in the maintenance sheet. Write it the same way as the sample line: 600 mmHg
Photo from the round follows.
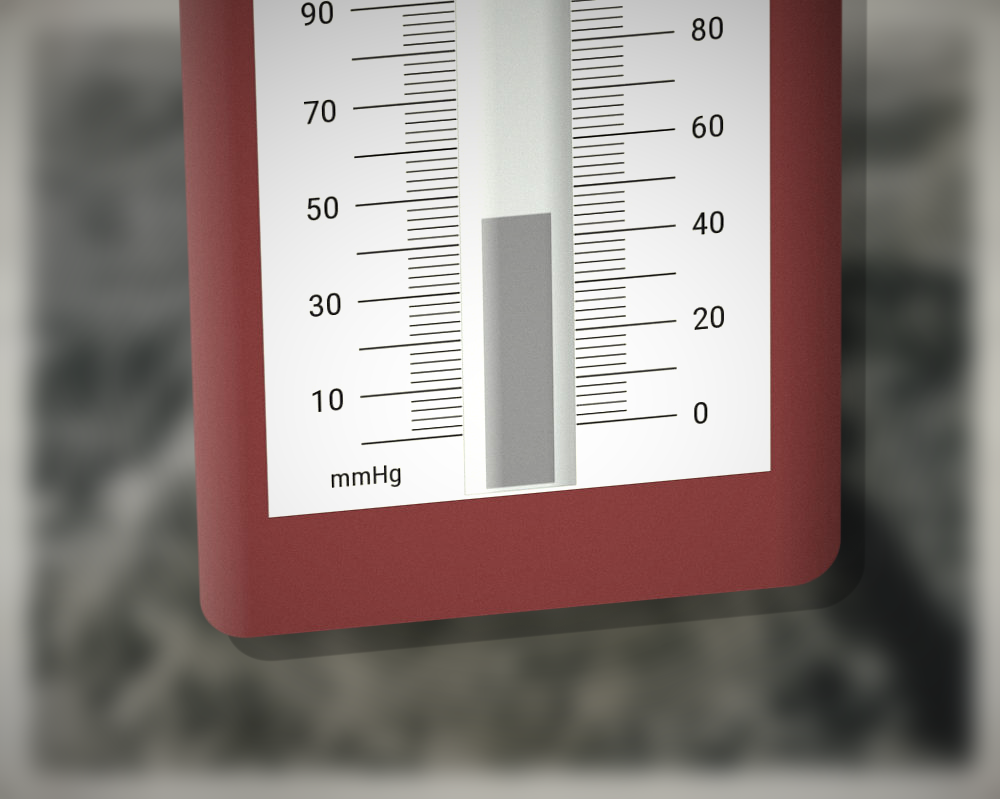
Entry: 45 mmHg
